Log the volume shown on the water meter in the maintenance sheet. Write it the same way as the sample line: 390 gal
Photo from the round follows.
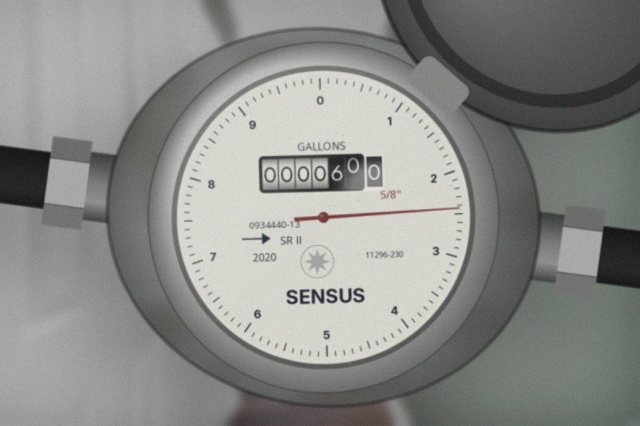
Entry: 602.4 gal
